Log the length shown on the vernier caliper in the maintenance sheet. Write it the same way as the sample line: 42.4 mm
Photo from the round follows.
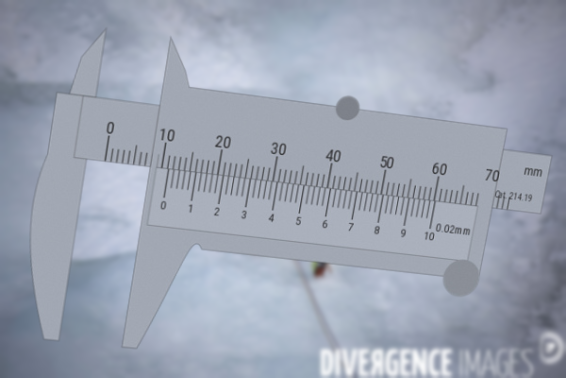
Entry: 11.2 mm
